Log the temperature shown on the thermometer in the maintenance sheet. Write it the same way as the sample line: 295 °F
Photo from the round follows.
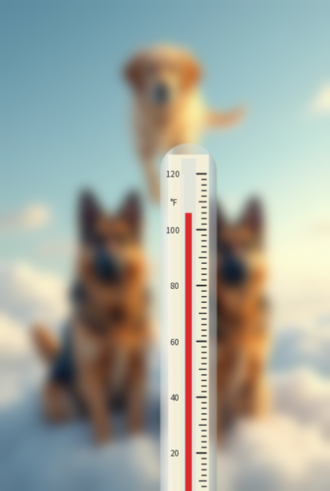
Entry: 106 °F
